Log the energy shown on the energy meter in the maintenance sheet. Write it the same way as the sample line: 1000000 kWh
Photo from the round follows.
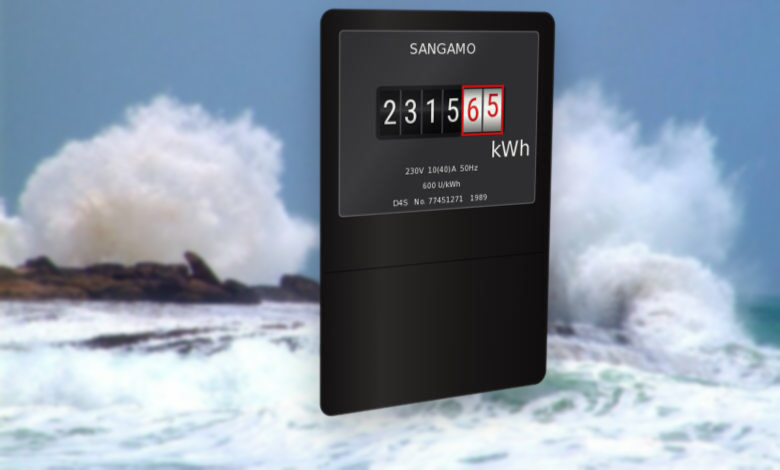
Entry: 2315.65 kWh
